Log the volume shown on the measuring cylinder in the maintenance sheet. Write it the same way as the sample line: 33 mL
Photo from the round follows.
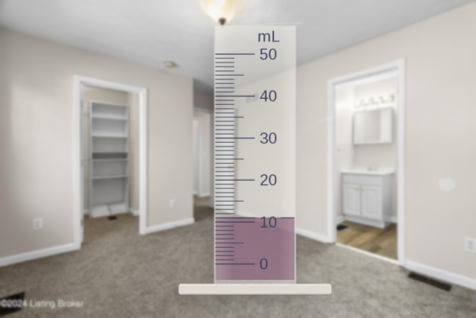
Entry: 11 mL
